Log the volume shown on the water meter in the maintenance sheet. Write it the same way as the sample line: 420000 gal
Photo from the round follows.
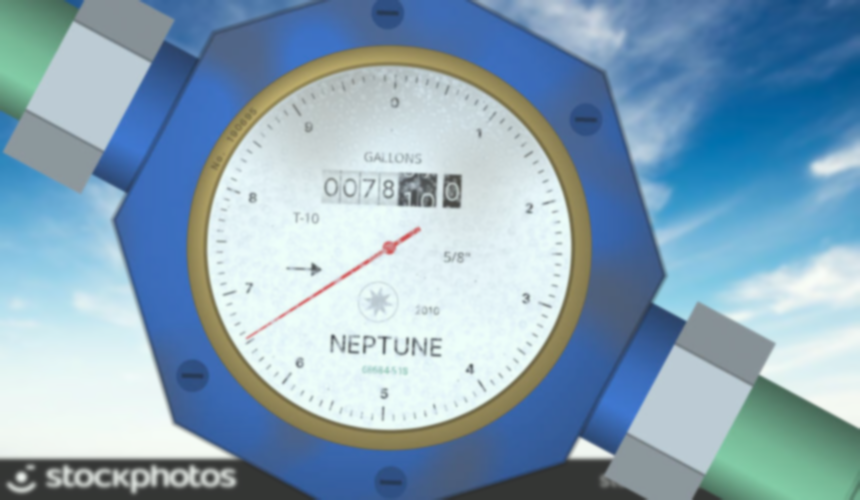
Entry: 78096.5 gal
